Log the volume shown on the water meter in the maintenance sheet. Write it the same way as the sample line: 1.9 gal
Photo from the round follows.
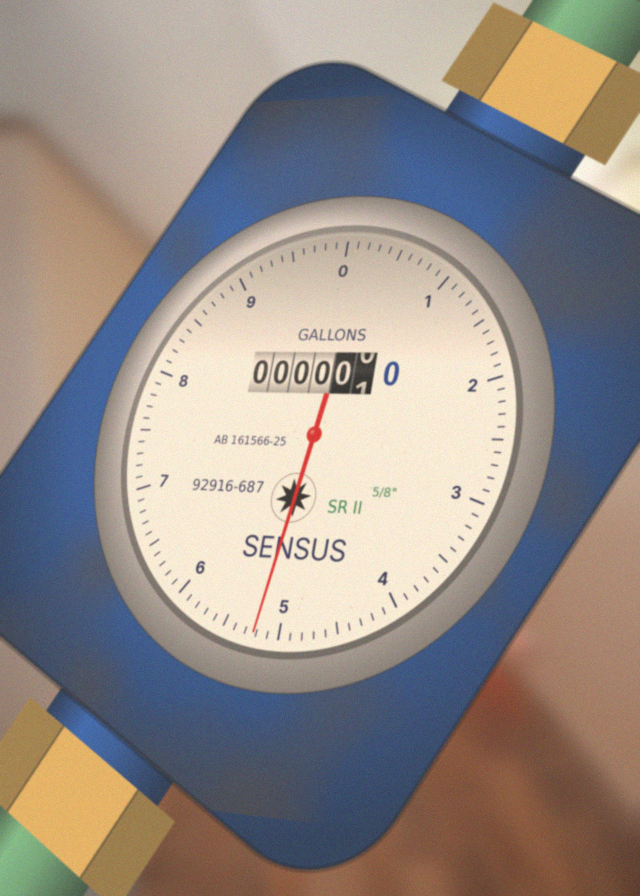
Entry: 5.2 gal
